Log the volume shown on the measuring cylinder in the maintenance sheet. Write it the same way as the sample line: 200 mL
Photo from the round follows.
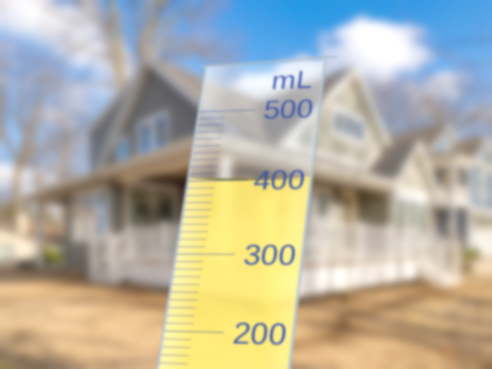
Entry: 400 mL
